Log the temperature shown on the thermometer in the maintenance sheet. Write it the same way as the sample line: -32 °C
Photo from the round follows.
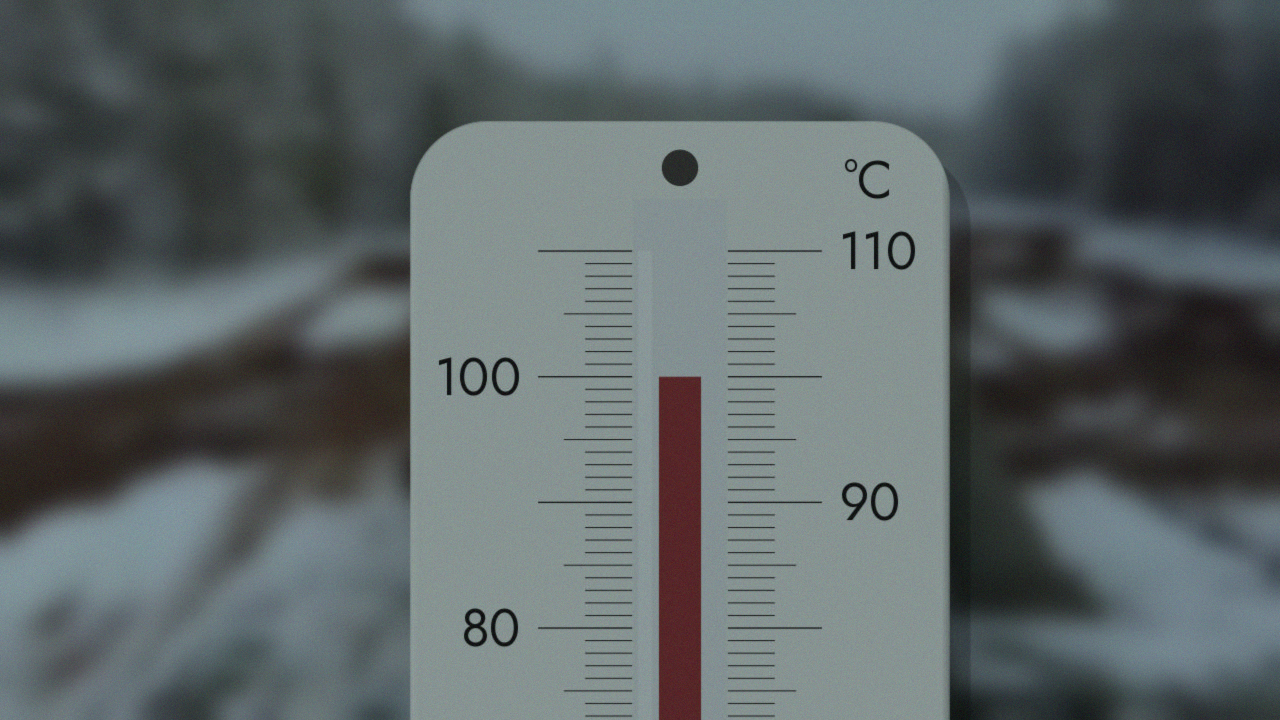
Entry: 100 °C
